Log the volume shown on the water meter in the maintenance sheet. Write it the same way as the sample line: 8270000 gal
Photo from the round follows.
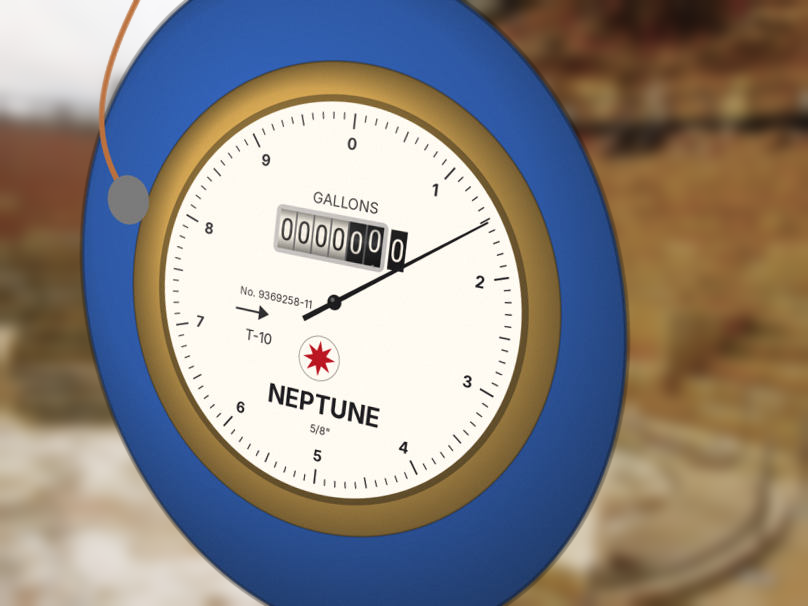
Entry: 1.5 gal
